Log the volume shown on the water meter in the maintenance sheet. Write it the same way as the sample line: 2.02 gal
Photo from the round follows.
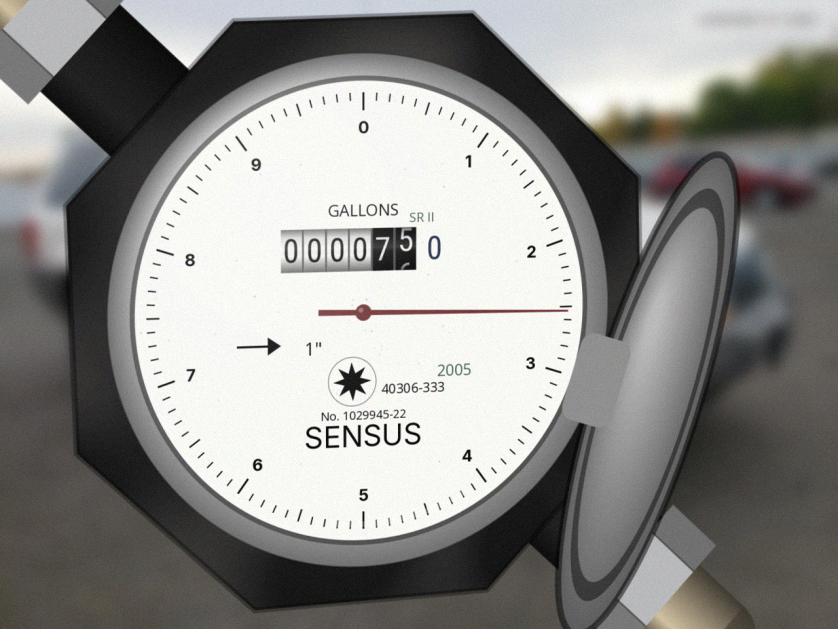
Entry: 752.5 gal
